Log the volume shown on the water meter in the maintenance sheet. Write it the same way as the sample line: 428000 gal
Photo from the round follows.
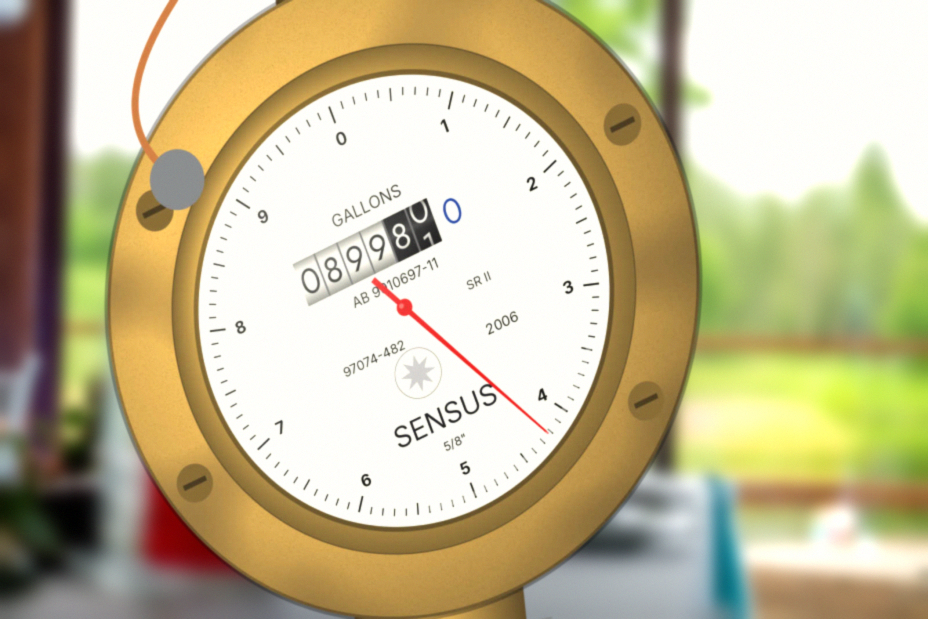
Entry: 899804.2 gal
